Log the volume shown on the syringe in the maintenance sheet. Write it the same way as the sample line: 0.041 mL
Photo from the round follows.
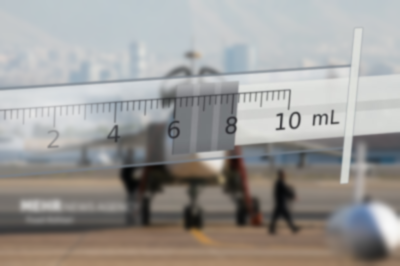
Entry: 6 mL
